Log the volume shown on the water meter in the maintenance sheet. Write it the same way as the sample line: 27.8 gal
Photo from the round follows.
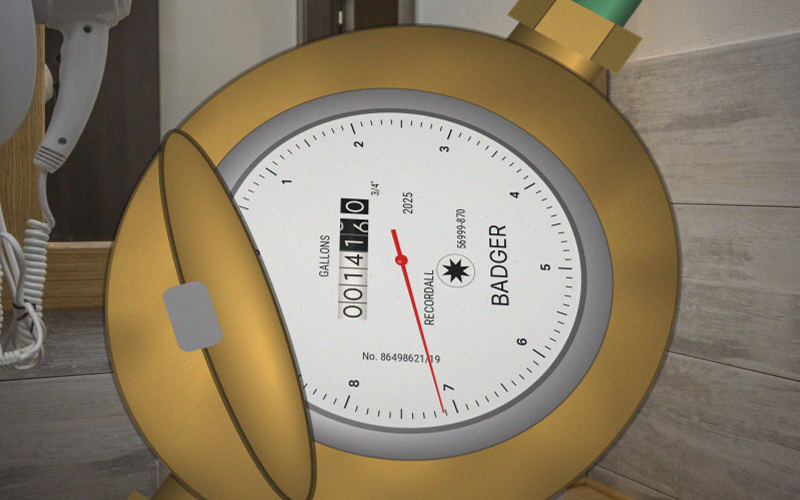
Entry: 14157.1 gal
